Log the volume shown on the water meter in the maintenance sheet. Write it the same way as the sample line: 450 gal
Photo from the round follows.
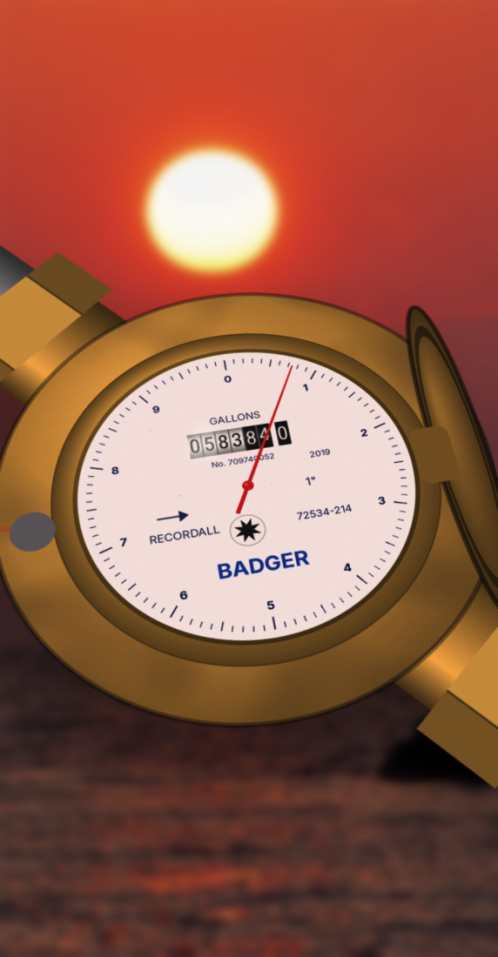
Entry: 583840.7 gal
